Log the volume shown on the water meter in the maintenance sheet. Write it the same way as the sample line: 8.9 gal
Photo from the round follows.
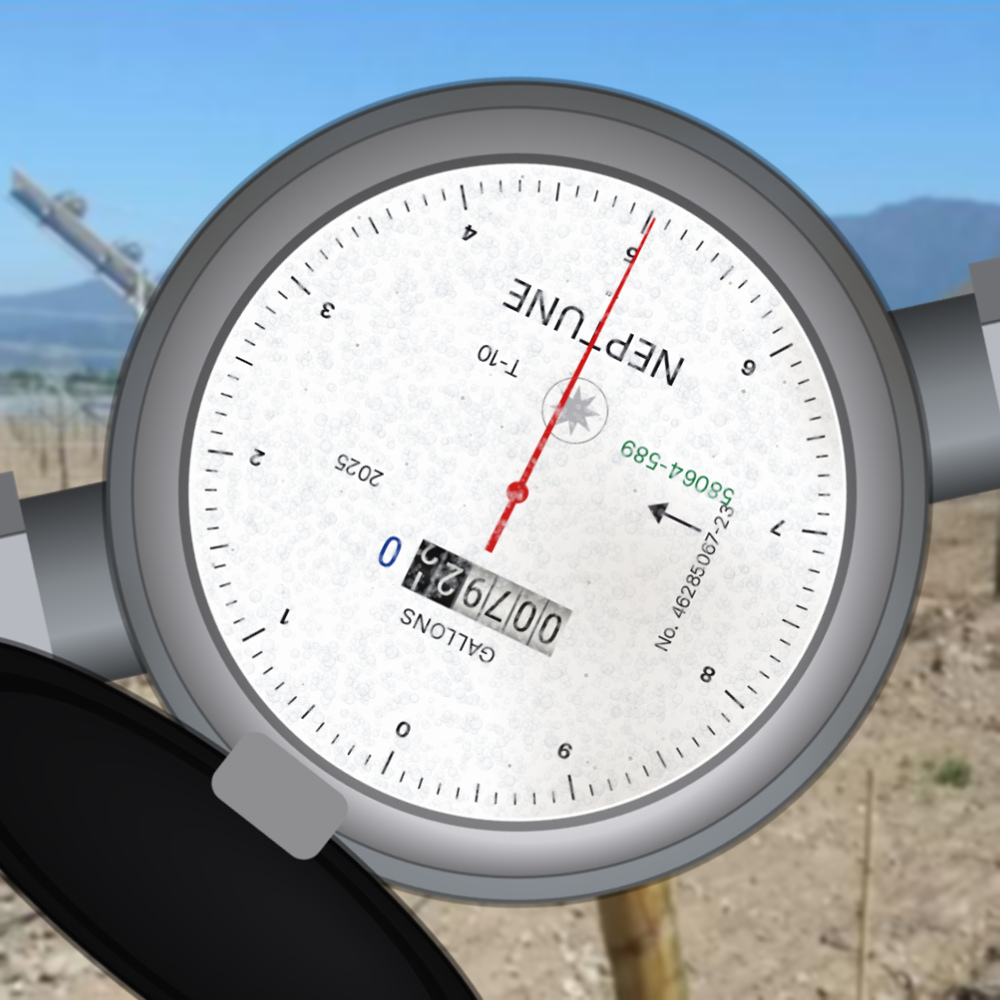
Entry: 79215.0 gal
